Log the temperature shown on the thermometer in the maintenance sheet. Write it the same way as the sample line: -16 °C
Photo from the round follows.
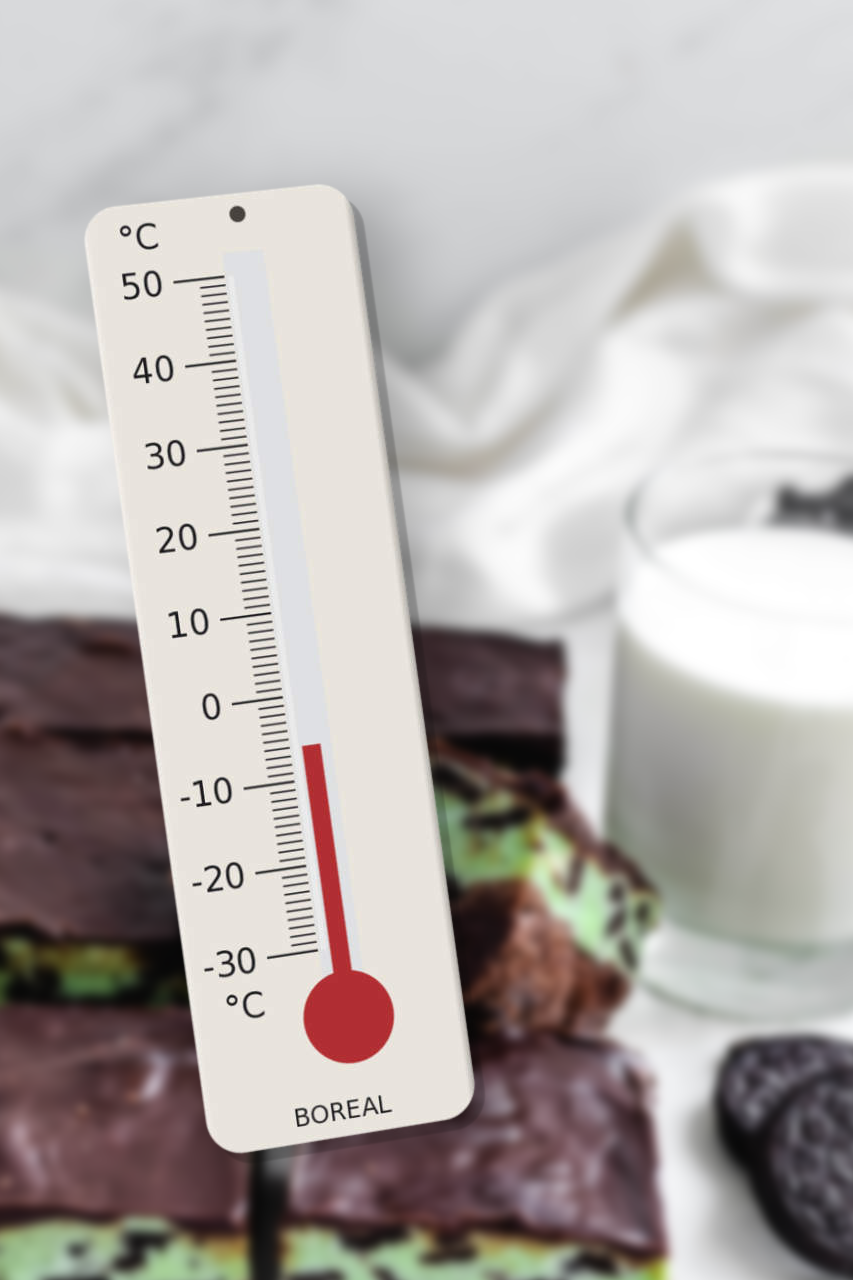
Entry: -6 °C
